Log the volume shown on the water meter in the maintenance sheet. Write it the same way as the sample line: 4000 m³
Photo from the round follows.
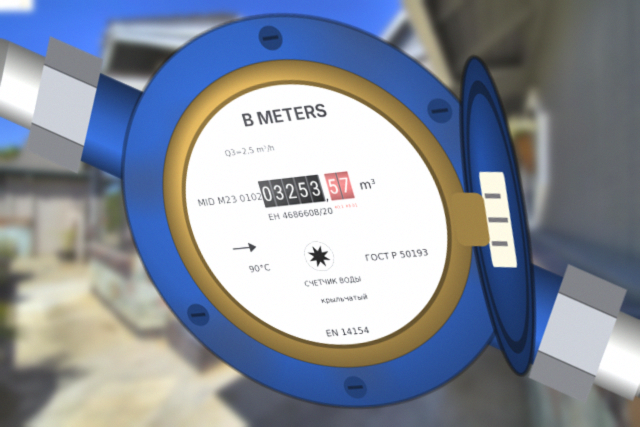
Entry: 3253.57 m³
